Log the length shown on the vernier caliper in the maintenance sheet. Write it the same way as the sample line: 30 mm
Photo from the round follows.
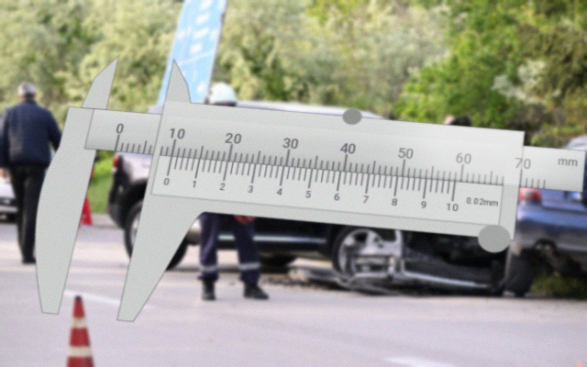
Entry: 10.0 mm
